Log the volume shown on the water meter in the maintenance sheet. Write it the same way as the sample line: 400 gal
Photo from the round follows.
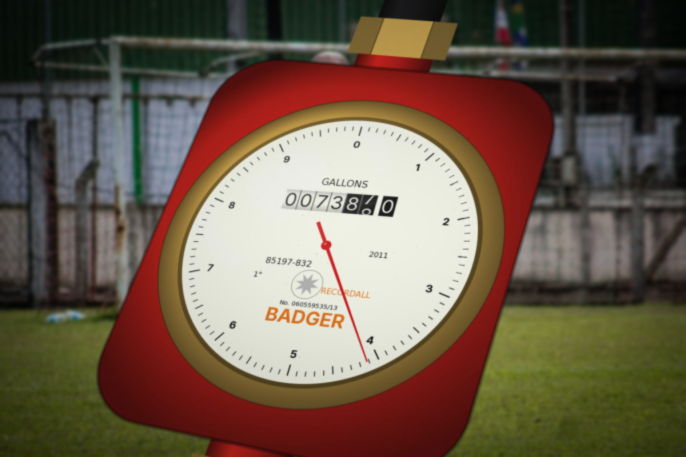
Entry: 73874.1 gal
